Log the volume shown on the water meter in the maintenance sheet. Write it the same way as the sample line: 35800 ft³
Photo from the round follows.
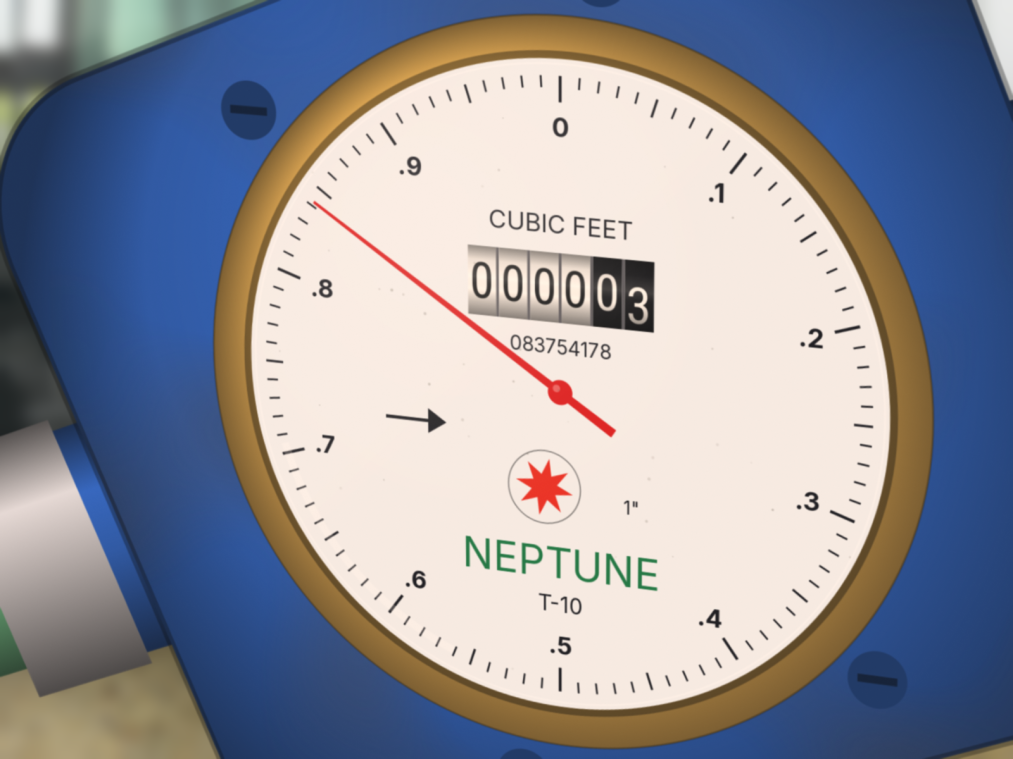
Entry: 2.84 ft³
